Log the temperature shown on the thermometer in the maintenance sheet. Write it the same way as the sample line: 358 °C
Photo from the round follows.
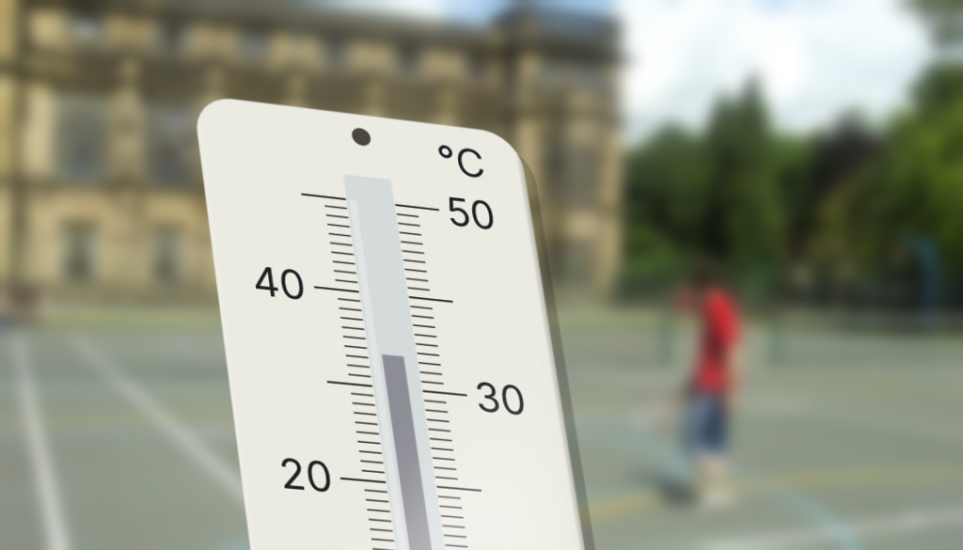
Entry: 33.5 °C
